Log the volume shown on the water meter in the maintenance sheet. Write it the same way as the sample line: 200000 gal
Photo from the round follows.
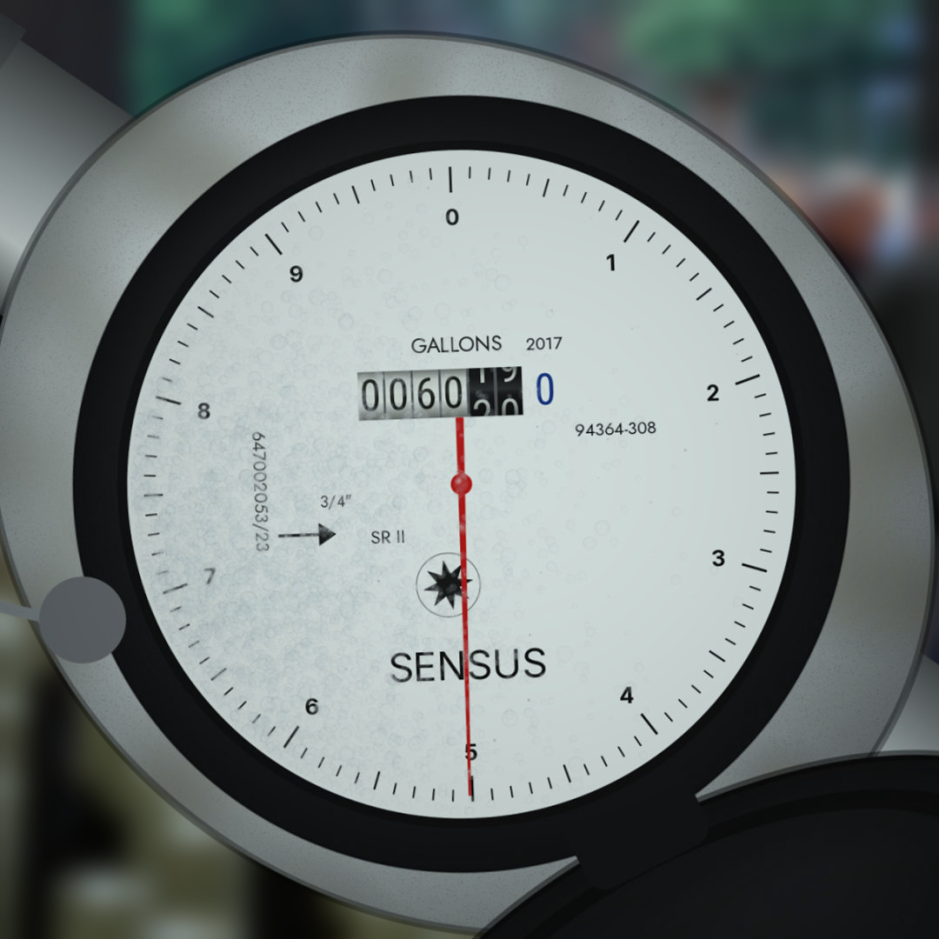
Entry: 60195.0 gal
